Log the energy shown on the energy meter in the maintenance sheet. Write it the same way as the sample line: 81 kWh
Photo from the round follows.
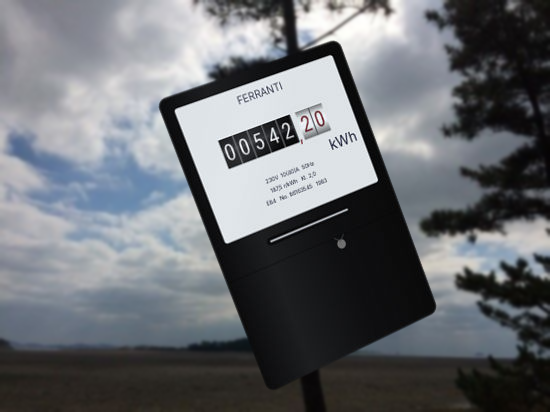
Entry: 542.20 kWh
